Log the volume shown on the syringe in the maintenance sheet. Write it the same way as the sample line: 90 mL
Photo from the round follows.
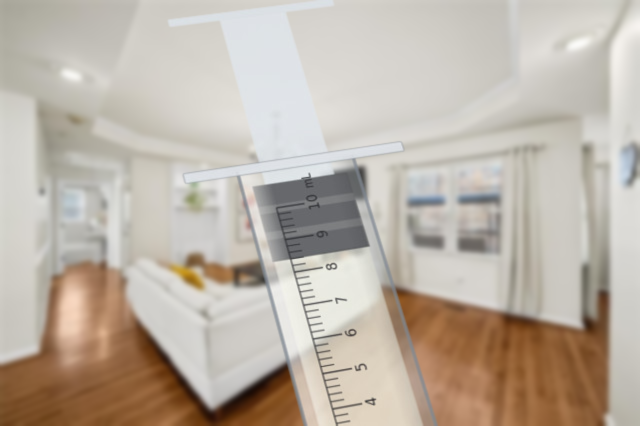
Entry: 8.4 mL
